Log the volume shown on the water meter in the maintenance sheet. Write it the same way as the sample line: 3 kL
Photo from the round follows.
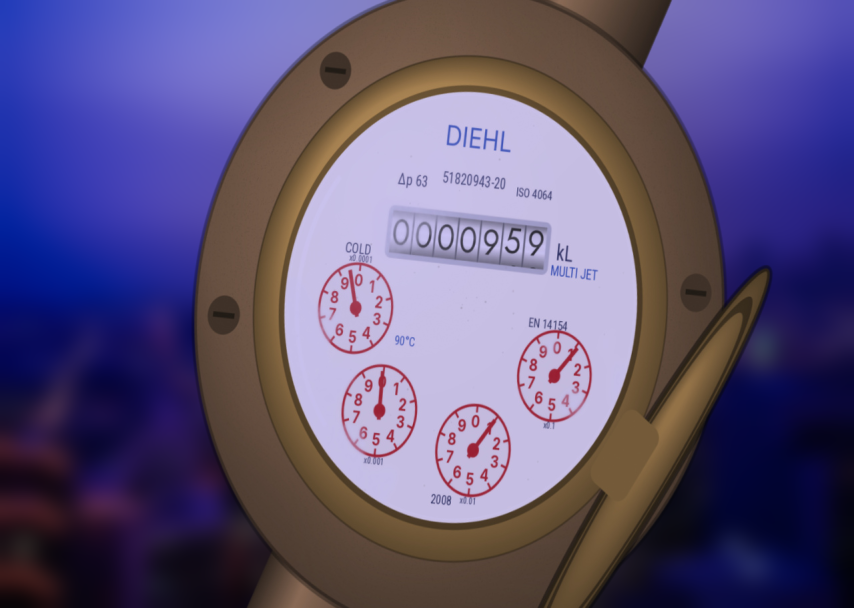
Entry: 959.1099 kL
